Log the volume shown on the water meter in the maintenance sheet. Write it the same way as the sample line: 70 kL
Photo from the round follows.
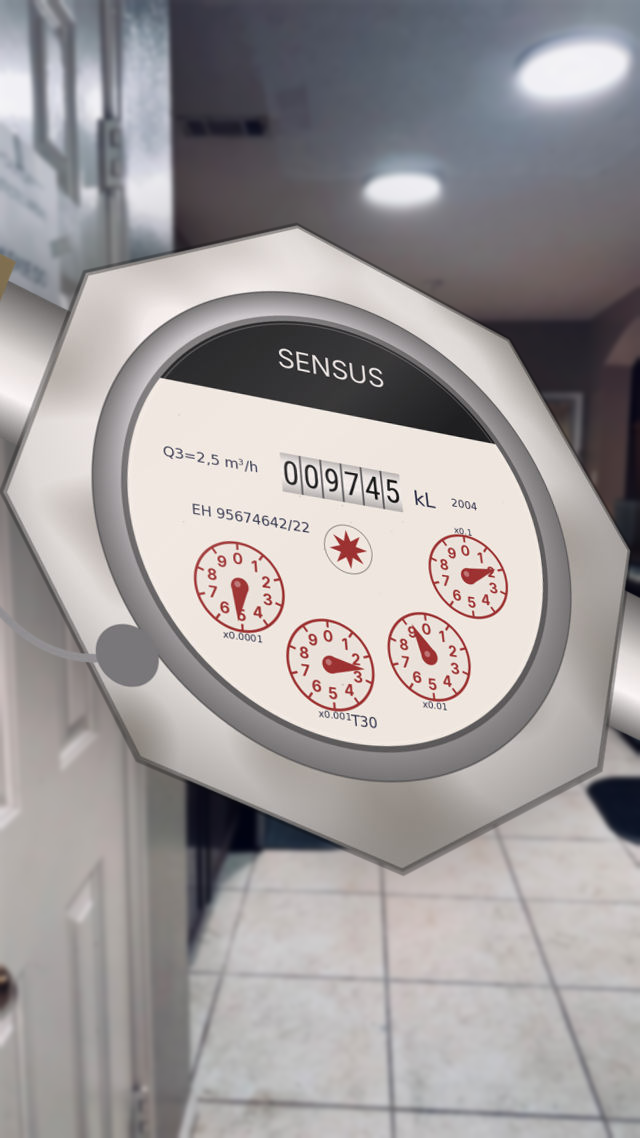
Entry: 9745.1925 kL
